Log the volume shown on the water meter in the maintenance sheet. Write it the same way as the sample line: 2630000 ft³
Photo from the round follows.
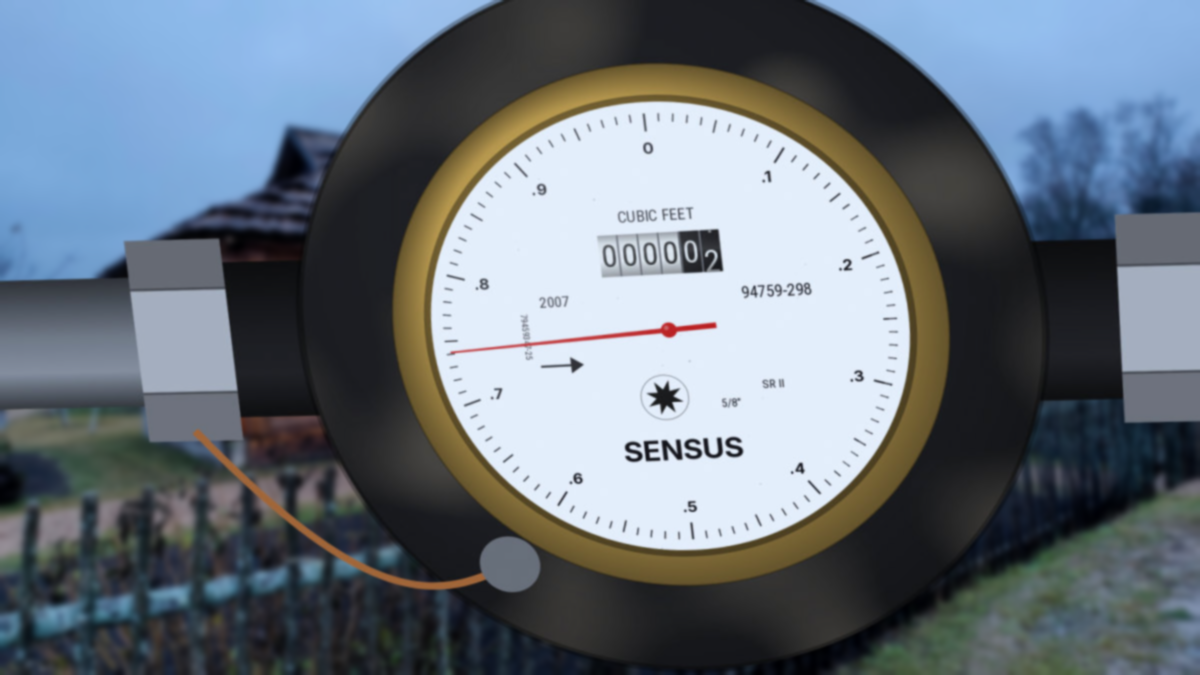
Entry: 1.74 ft³
